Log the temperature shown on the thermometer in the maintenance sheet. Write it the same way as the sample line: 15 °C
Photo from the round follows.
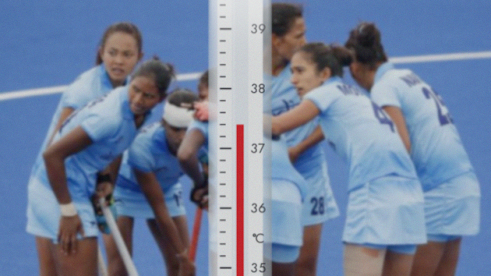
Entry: 37.4 °C
